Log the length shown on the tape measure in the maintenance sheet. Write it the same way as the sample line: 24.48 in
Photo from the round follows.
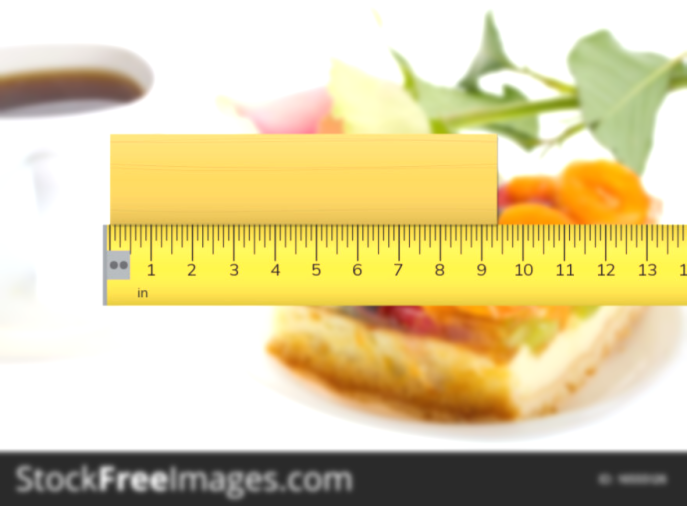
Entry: 9.375 in
